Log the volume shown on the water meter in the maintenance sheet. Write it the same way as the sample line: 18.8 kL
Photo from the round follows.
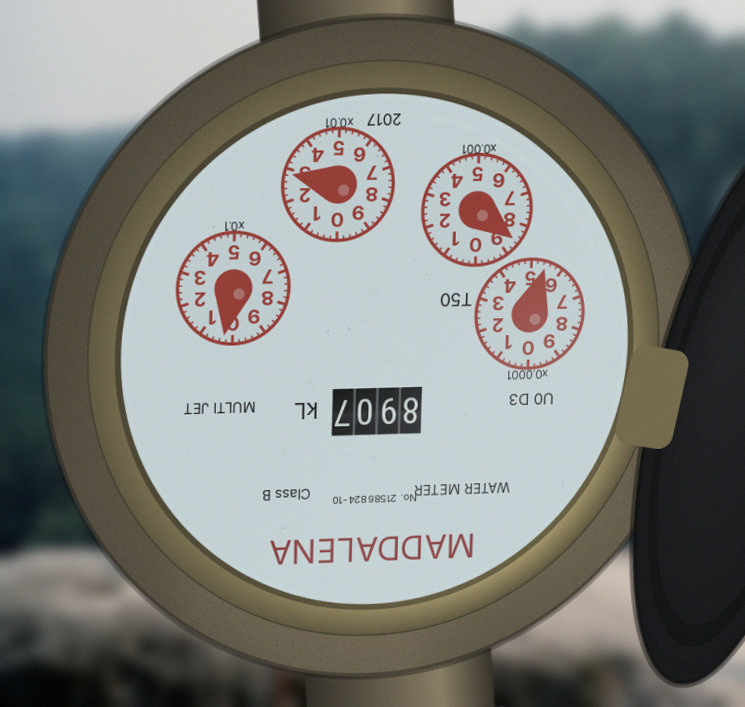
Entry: 8907.0285 kL
